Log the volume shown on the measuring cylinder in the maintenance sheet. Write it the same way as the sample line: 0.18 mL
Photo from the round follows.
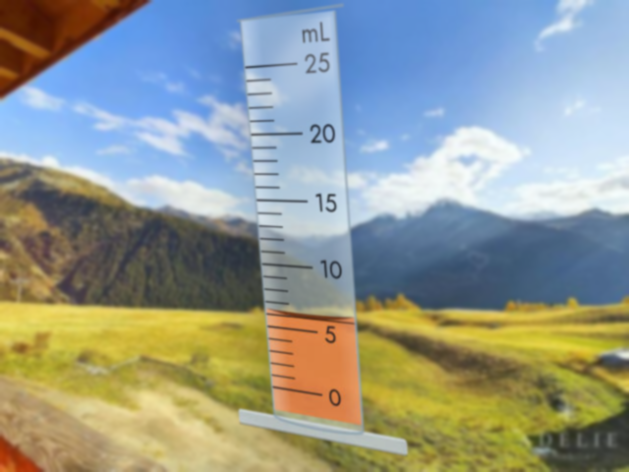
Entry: 6 mL
